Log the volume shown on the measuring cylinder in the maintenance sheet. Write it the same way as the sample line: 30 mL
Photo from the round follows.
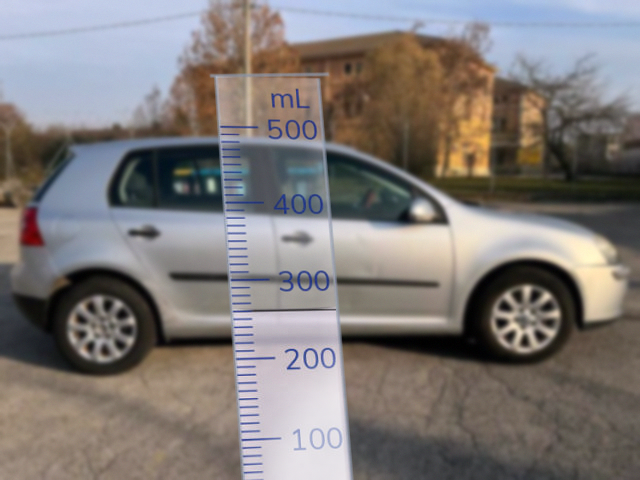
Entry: 260 mL
